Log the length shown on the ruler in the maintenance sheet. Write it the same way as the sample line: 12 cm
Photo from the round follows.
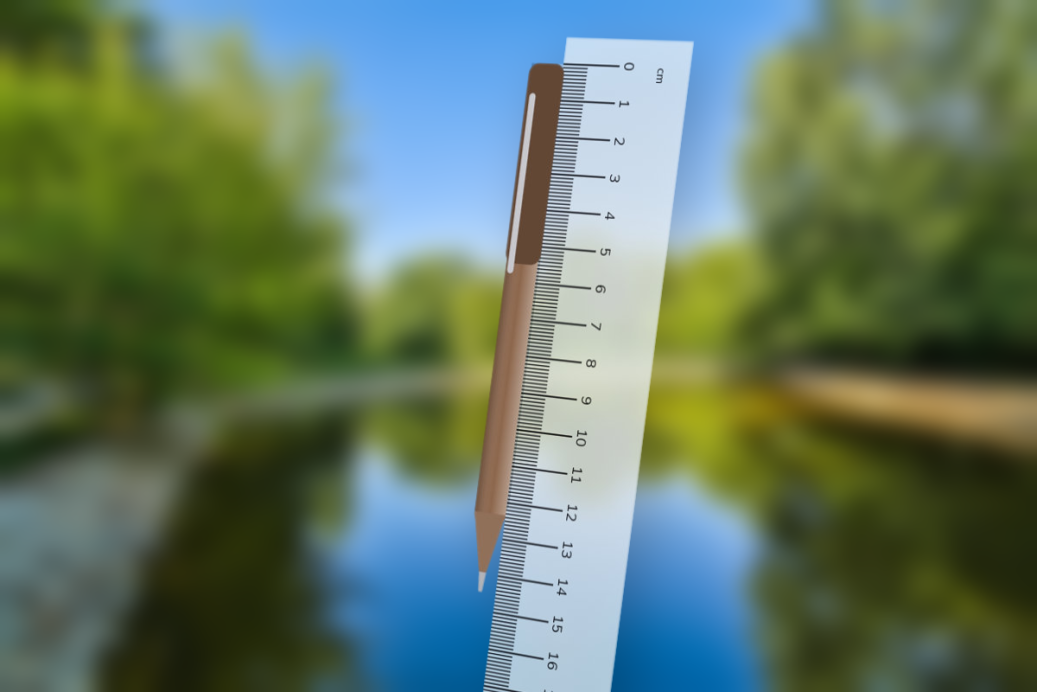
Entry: 14.5 cm
